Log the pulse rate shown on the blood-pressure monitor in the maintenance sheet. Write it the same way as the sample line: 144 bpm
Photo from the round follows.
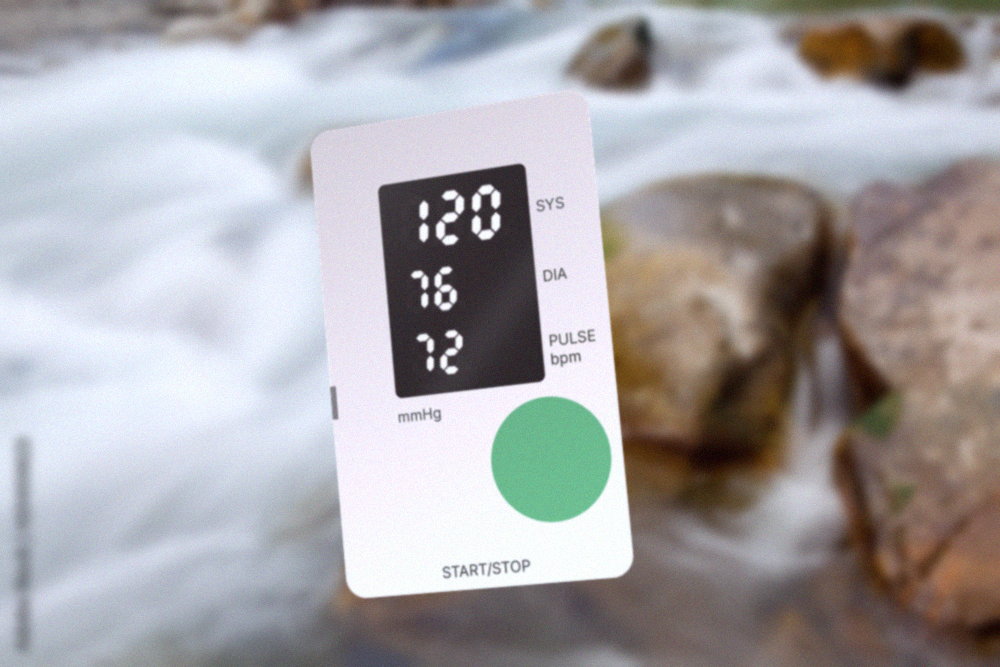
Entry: 72 bpm
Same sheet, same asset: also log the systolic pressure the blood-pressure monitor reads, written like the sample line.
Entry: 120 mmHg
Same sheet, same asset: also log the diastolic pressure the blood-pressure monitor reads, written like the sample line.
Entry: 76 mmHg
